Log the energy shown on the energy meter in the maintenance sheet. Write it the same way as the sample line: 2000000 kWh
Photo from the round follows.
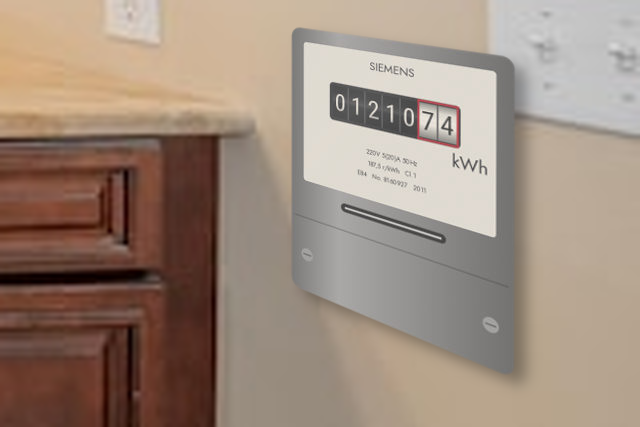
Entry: 1210.74 kWh
